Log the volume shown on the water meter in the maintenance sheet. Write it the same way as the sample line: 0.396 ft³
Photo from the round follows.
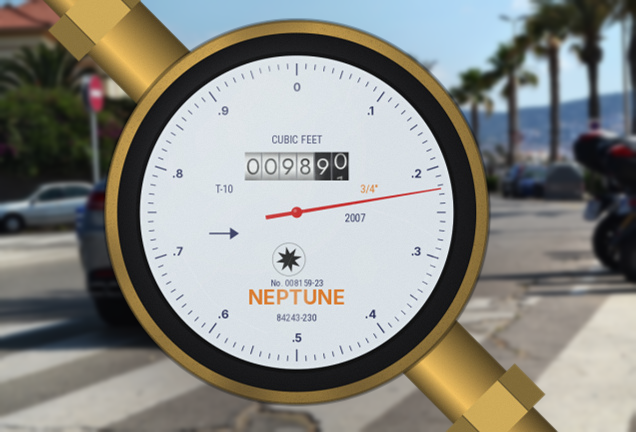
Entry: 9890.22 ft³
